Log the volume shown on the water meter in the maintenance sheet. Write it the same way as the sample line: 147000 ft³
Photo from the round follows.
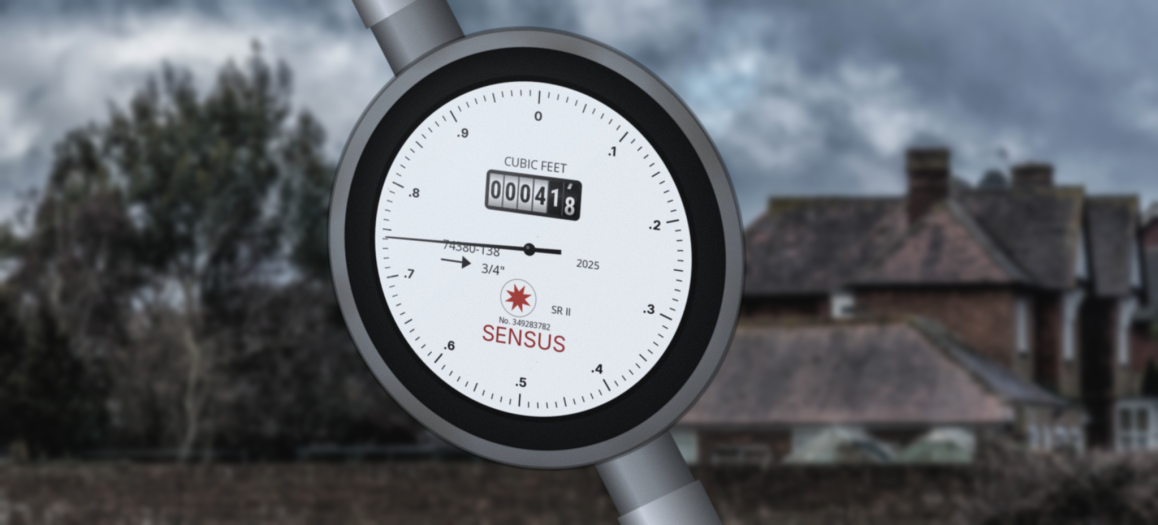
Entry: 417.74 ft³
